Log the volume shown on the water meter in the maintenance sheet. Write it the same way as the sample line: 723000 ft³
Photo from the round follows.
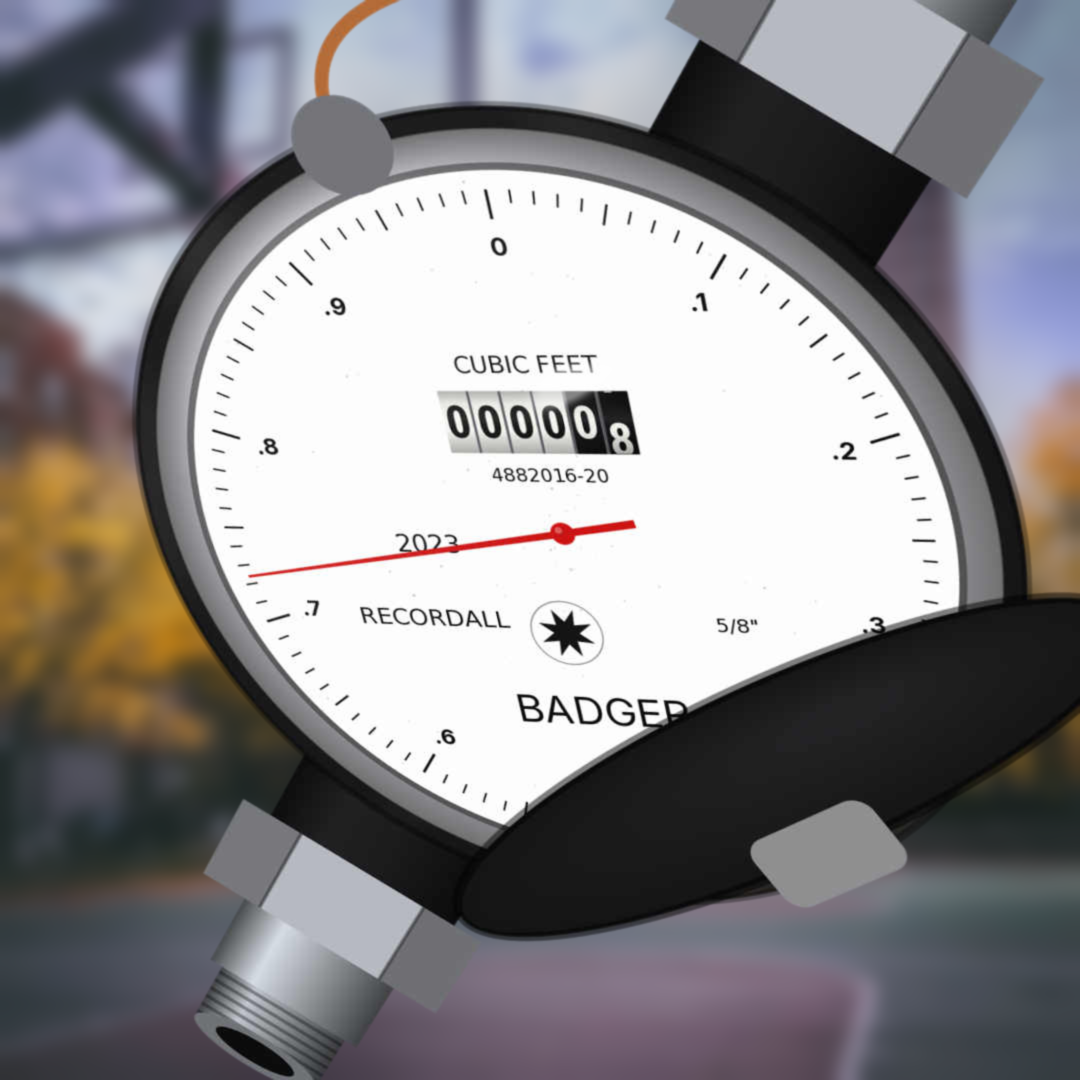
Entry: 7.72 ft³
